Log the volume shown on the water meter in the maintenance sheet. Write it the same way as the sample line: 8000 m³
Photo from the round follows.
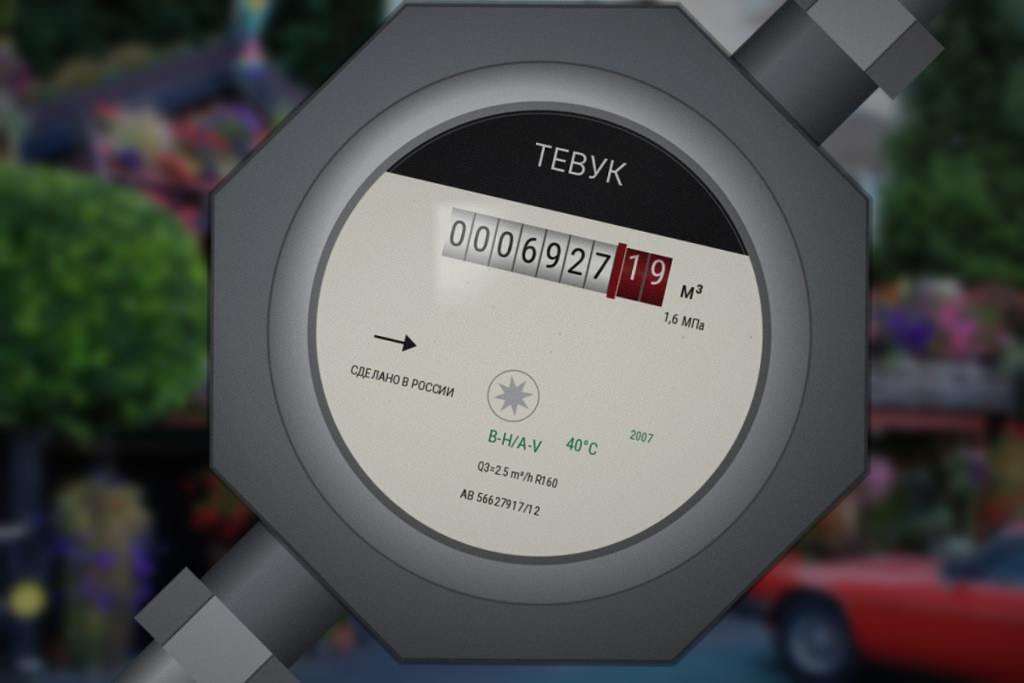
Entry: 6927.19 m³
